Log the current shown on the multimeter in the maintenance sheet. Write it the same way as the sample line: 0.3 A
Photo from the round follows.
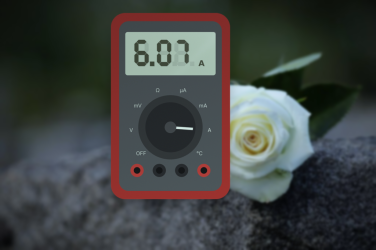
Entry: 6.07 A
